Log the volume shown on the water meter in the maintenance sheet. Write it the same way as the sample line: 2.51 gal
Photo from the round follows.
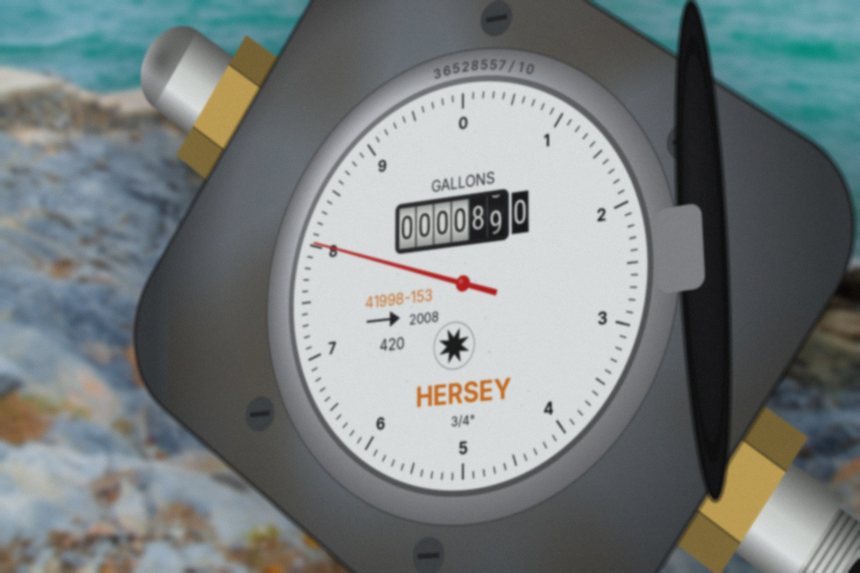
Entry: 888.0 gal
